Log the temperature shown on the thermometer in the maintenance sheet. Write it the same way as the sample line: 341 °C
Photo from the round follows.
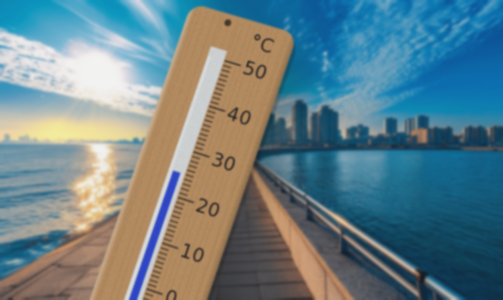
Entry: 25 °C
